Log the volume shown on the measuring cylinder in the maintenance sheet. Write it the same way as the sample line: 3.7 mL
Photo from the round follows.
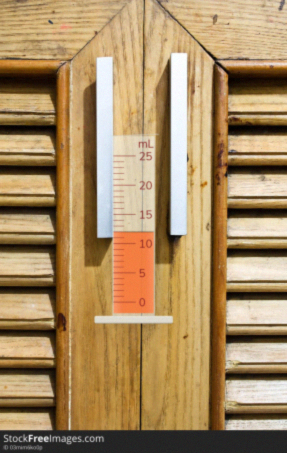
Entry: 12 mL
